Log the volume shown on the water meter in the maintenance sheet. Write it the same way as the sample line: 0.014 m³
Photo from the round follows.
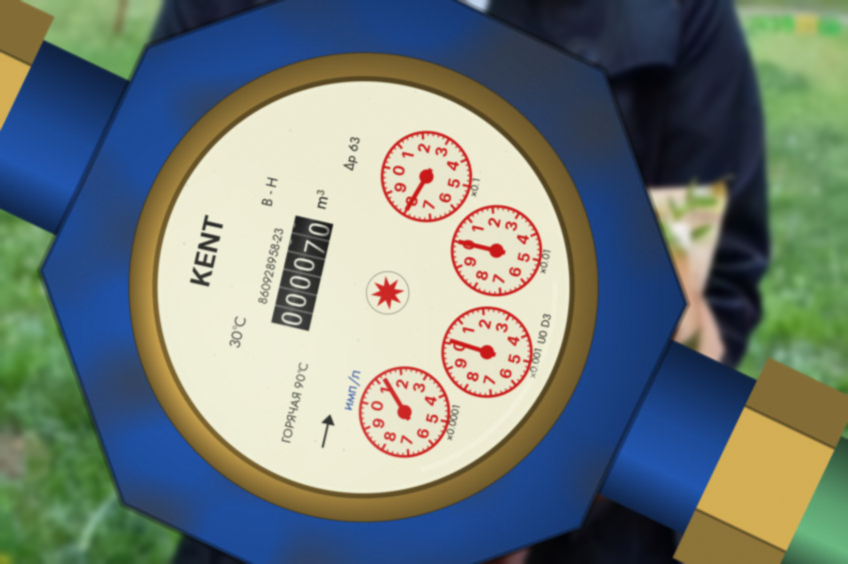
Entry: 69.8001 m³
